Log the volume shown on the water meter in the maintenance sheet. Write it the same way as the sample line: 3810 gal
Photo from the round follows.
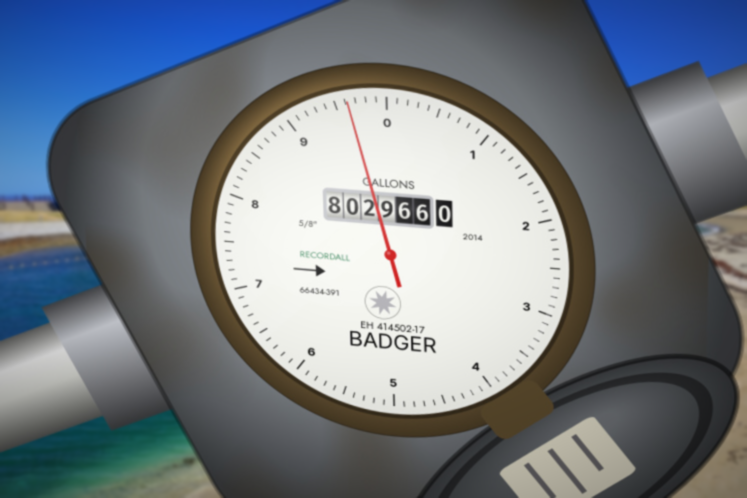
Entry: 8029659.6 gal
